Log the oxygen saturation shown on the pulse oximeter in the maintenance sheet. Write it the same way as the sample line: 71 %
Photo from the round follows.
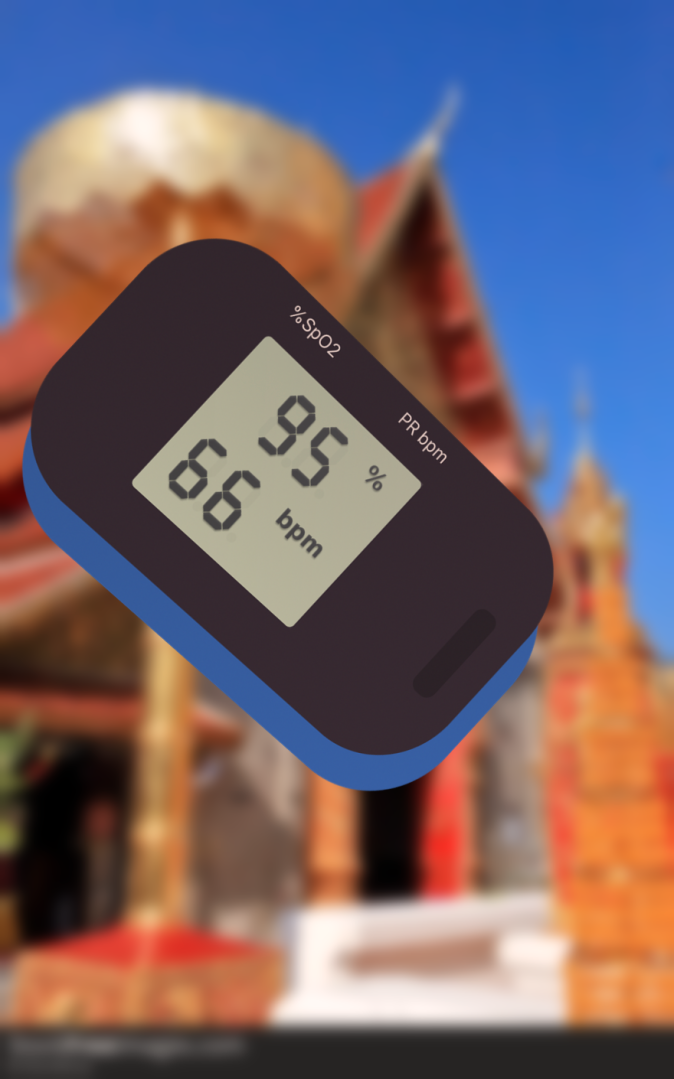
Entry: 95 %
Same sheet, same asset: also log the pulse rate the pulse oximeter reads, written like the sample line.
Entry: 66 bpm
